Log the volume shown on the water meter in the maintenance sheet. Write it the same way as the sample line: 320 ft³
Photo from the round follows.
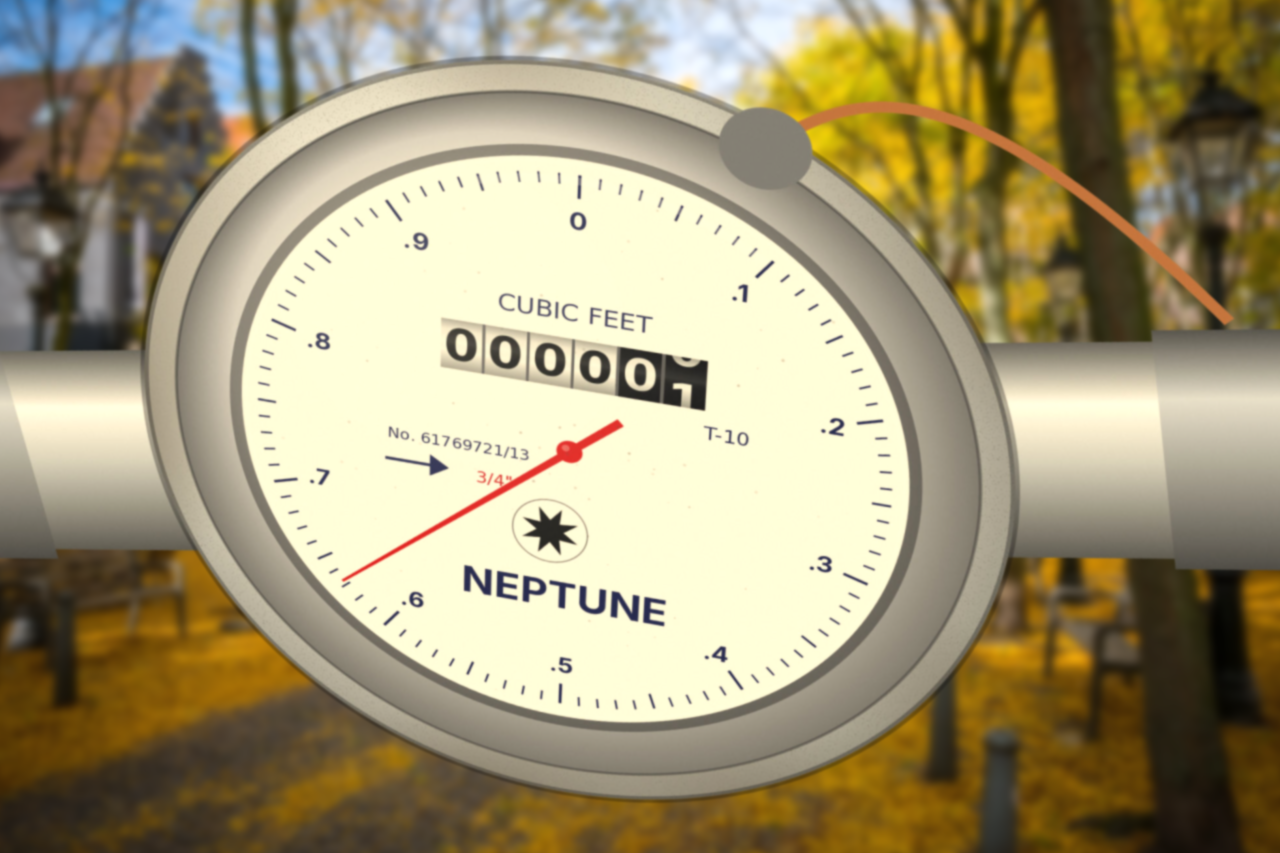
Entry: 0.63 ft³
